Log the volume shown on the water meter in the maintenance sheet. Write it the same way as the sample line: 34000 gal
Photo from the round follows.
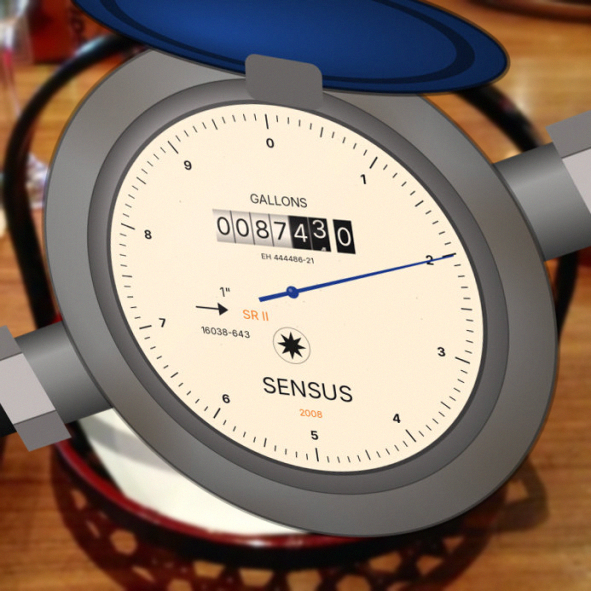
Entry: 87432.0 gal
